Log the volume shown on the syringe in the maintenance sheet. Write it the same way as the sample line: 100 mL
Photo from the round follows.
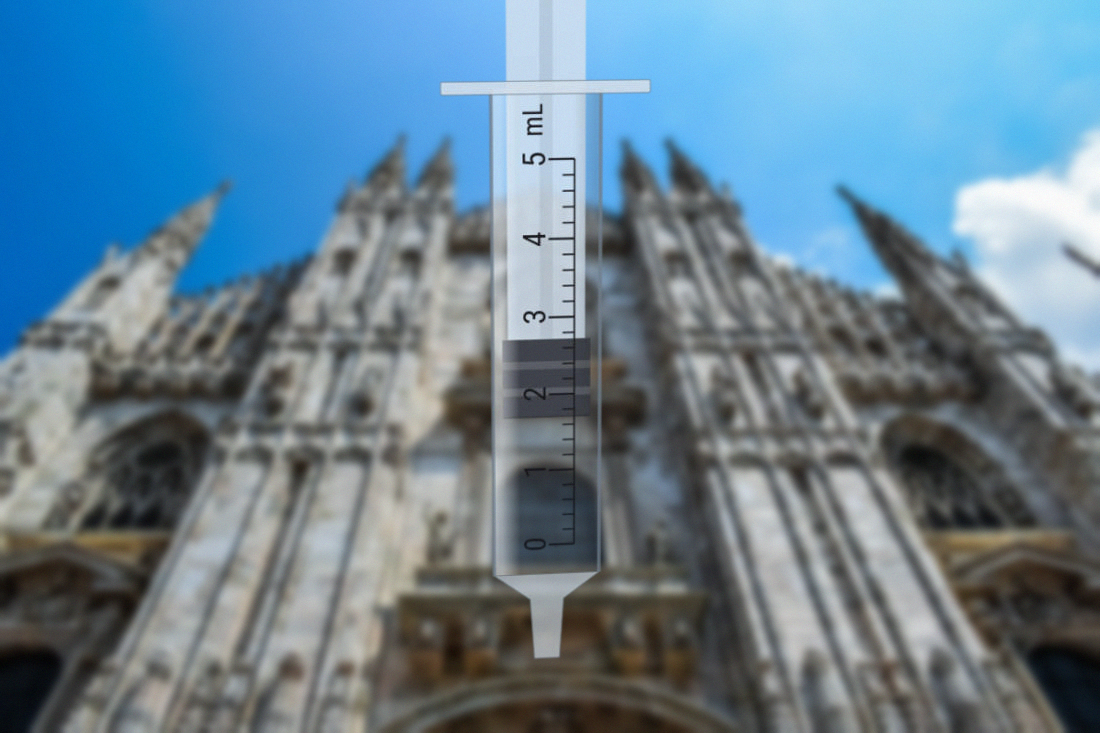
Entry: 1.7 mL
